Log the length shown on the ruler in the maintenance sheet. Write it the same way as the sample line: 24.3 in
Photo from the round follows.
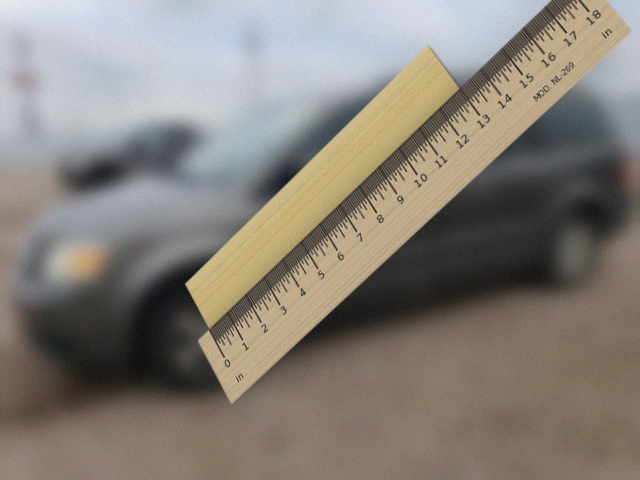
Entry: 13 in
